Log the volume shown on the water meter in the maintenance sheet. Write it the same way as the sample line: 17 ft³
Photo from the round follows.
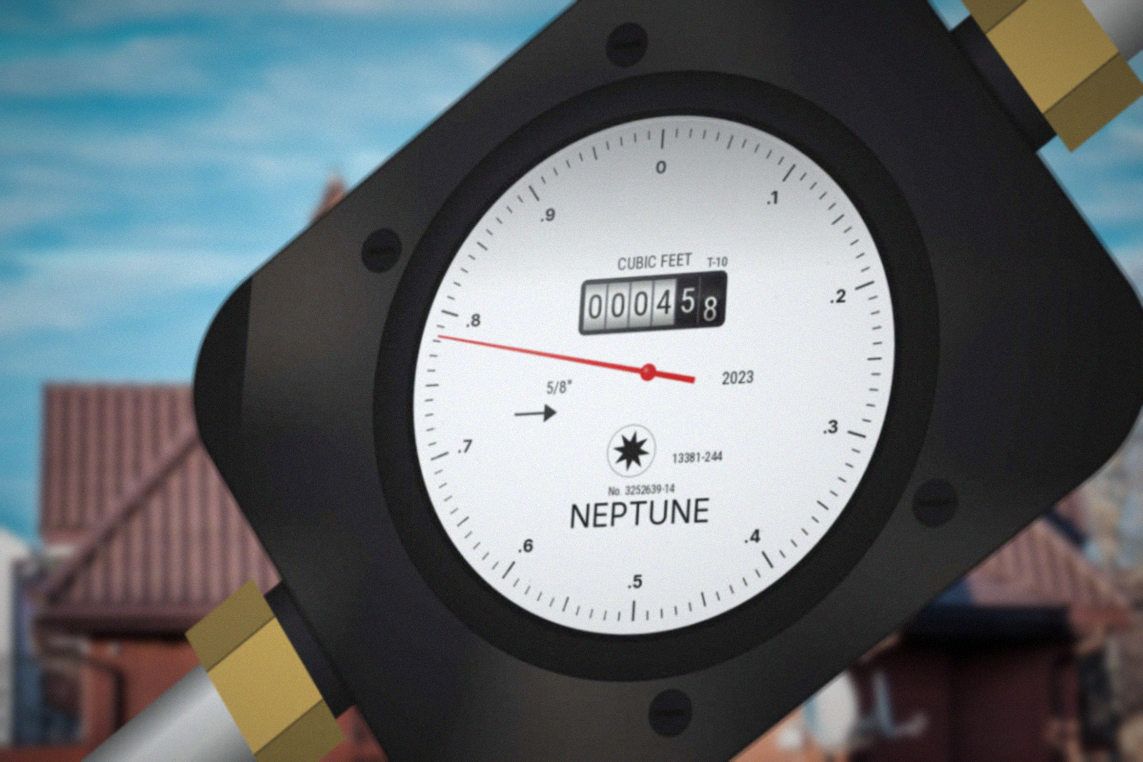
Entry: 457.78 ft³
